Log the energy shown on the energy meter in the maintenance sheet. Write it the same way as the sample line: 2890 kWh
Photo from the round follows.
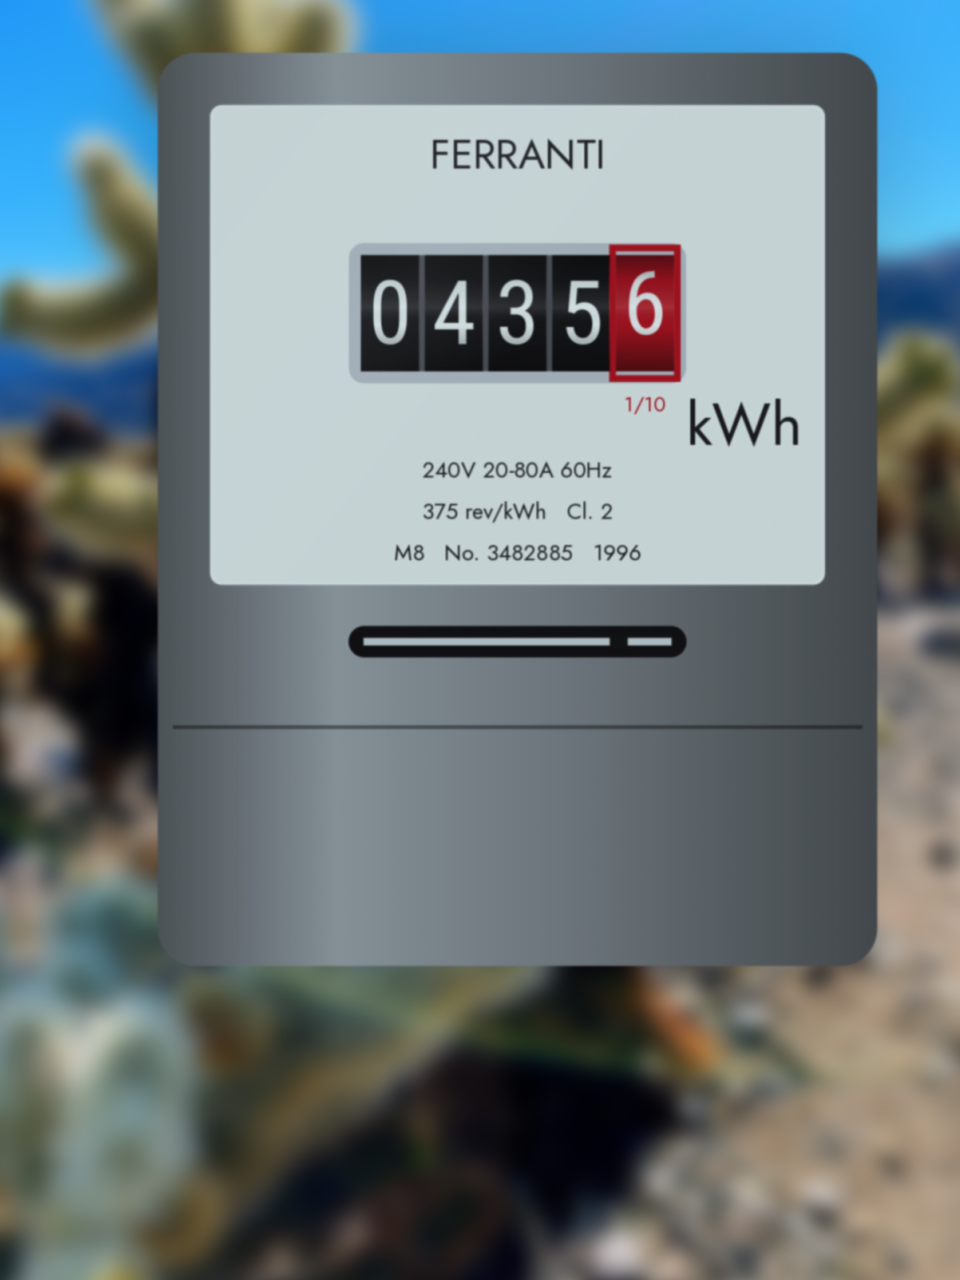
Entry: 435.6 kWh
